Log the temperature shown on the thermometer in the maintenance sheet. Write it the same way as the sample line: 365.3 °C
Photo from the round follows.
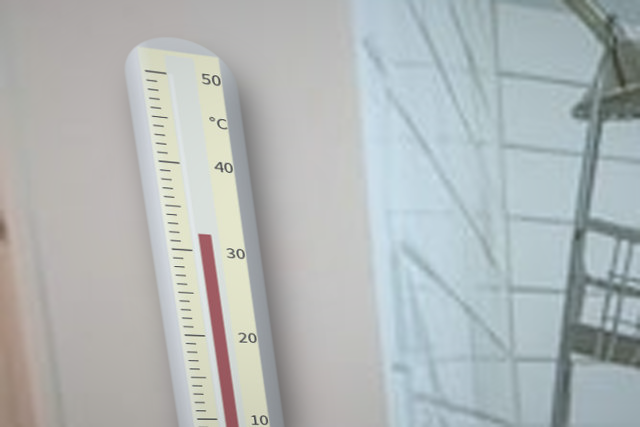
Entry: 32 °C
